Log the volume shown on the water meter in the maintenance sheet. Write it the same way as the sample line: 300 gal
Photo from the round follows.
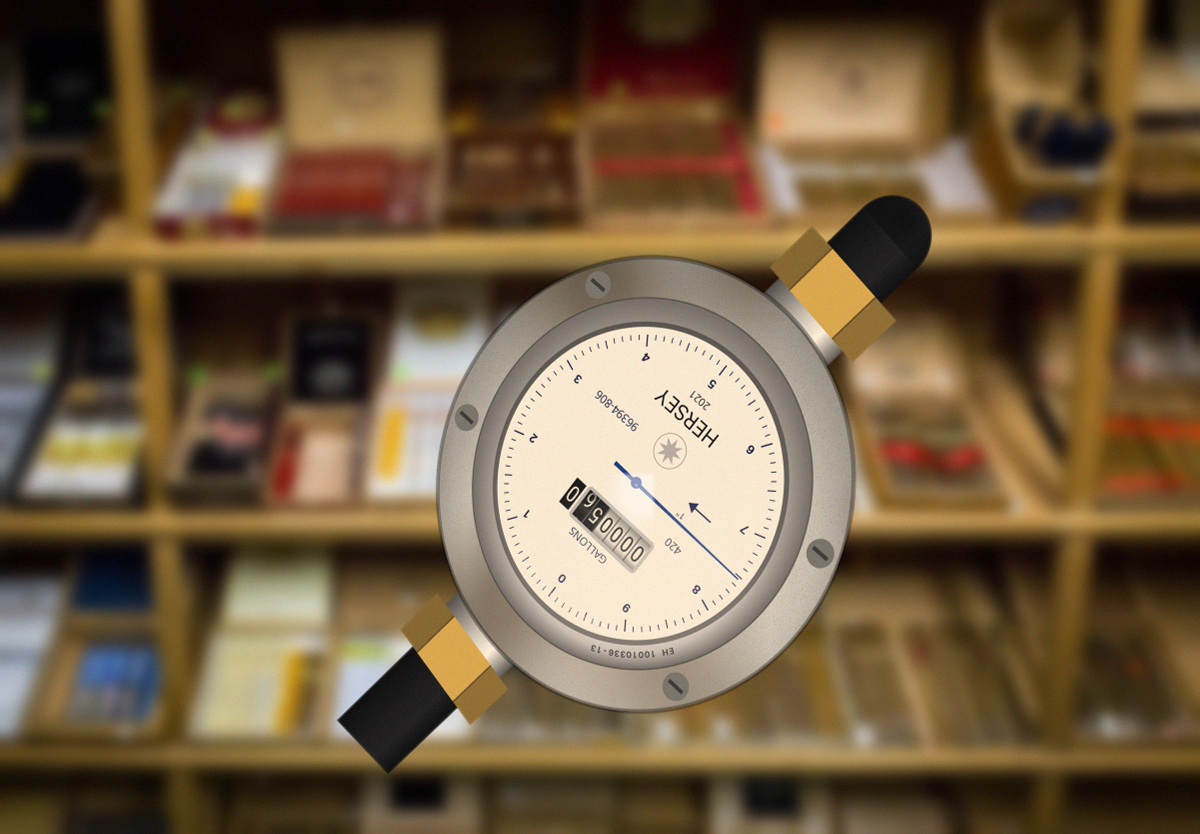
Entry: 557.5 gal
